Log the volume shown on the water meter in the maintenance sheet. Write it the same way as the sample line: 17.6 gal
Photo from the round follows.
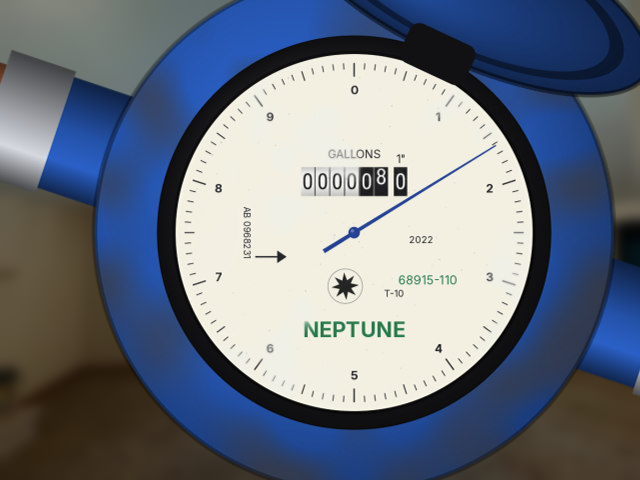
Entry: 81.6 gal
